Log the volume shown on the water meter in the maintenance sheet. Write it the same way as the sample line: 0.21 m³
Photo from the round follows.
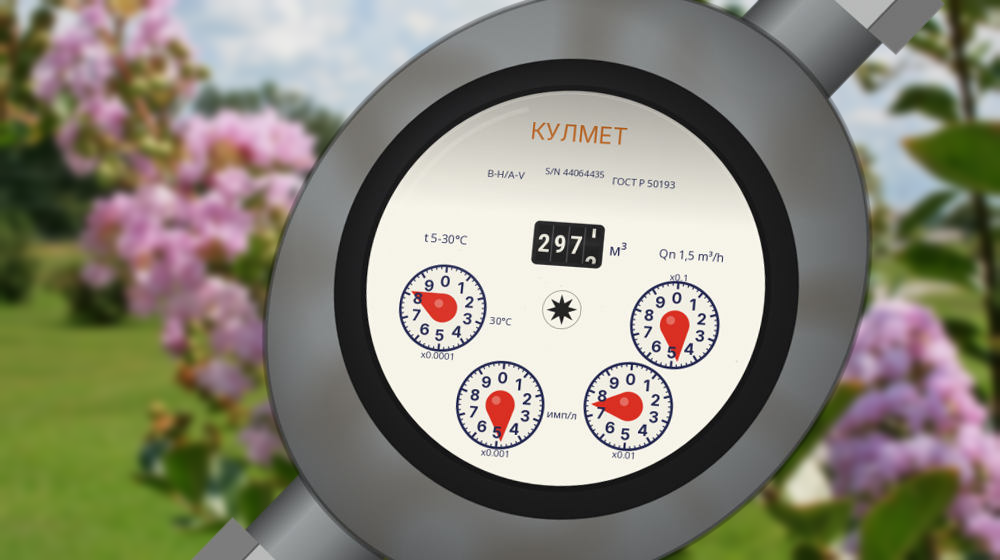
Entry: 2971.4748 m³
